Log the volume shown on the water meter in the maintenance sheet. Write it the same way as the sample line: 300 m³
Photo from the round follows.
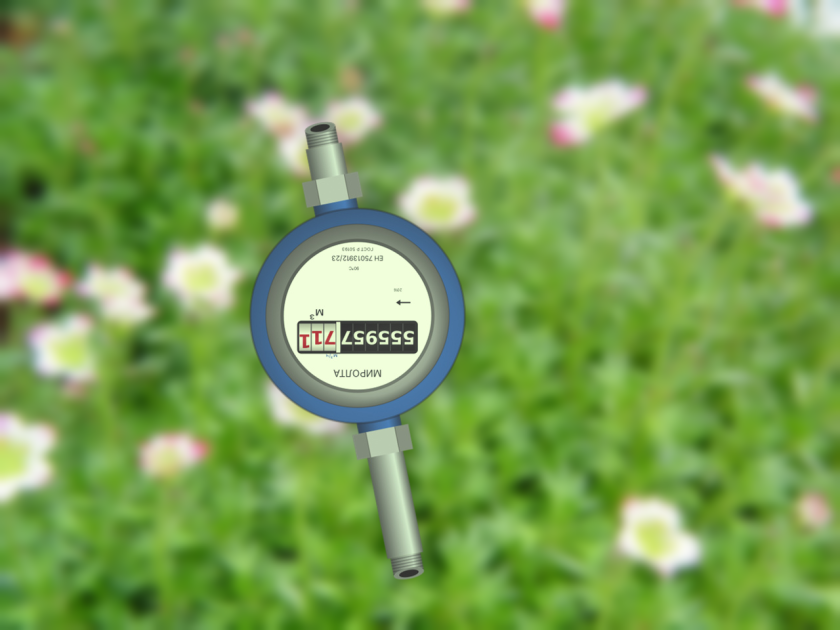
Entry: 555957.711 m³
